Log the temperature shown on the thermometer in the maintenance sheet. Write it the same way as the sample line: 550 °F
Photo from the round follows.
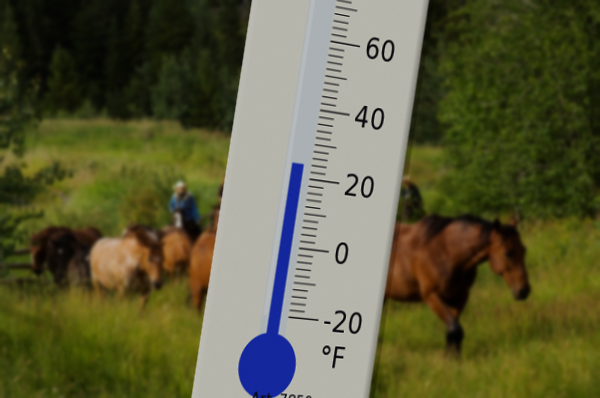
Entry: 24 °F
